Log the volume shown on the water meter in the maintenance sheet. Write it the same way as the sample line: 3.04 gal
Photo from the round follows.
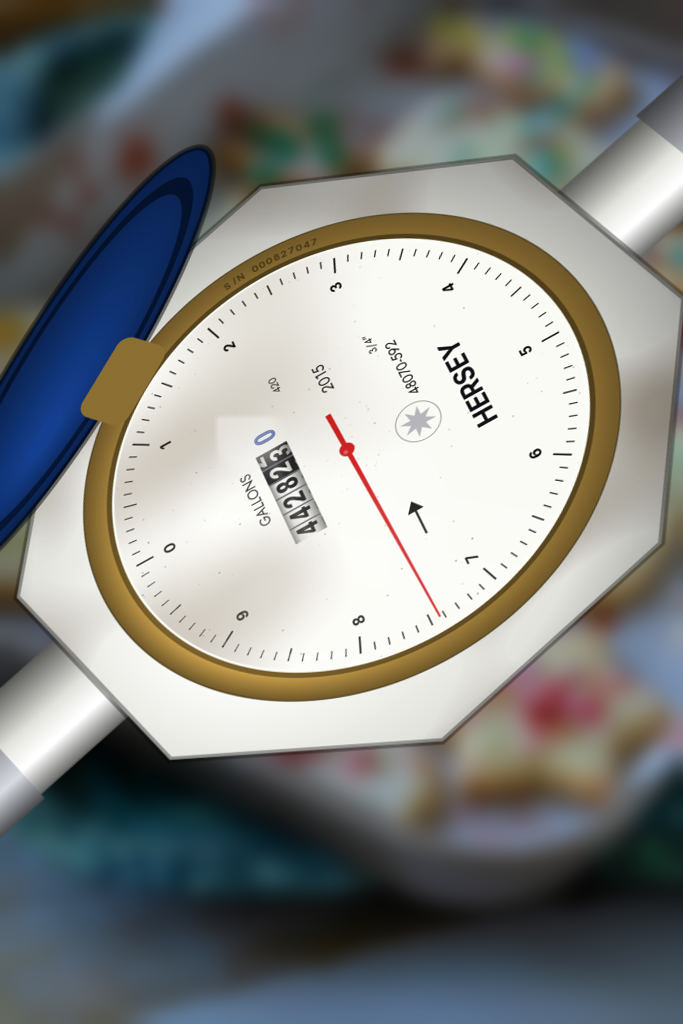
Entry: 4428227.4 gal
